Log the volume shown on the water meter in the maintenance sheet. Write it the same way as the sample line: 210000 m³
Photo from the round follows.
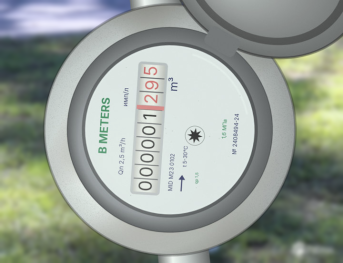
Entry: 1.295 m³
